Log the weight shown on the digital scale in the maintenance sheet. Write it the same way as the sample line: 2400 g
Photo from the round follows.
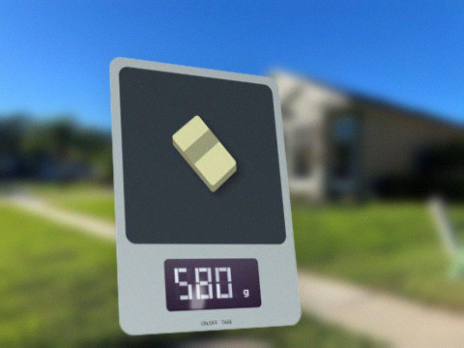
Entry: 580 g
